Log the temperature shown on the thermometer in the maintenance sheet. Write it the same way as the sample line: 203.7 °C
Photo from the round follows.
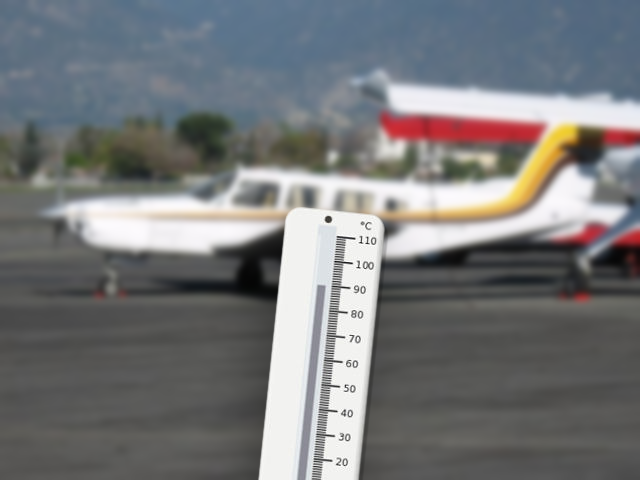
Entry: 90 °C
